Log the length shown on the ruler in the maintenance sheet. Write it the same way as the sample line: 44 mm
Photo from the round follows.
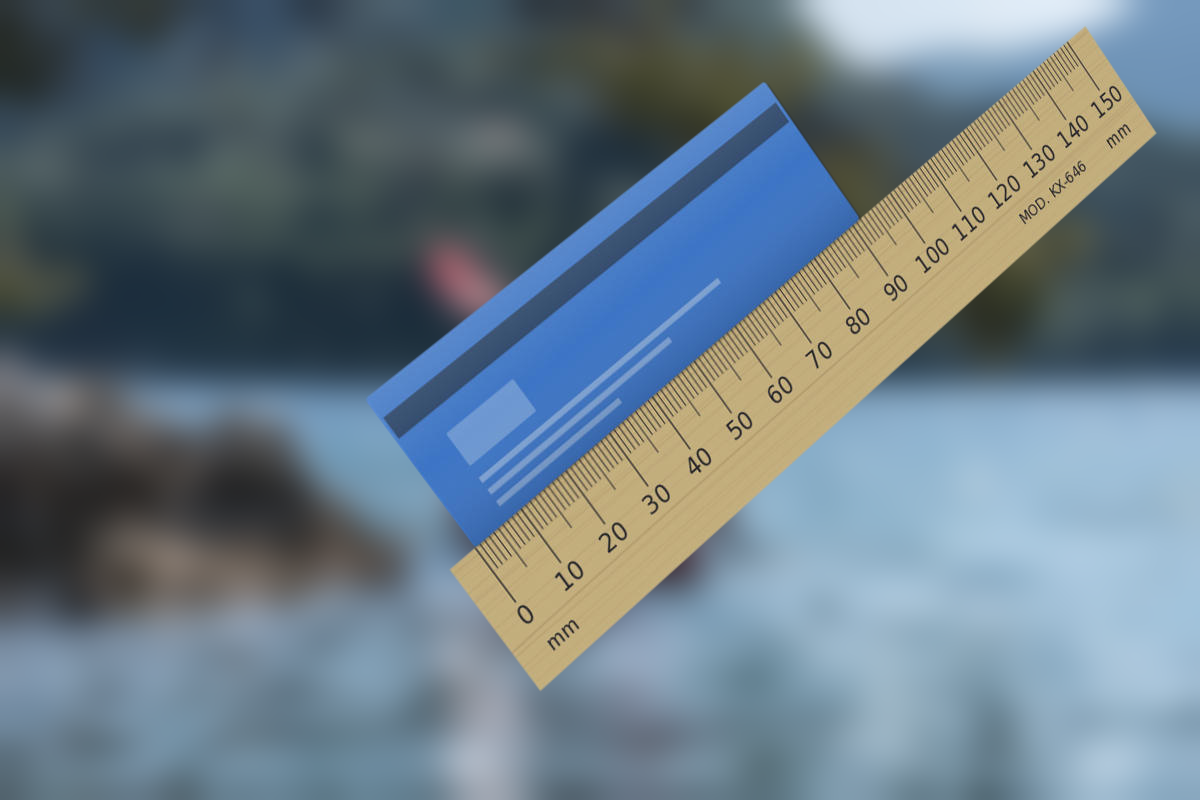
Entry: 92 mm
